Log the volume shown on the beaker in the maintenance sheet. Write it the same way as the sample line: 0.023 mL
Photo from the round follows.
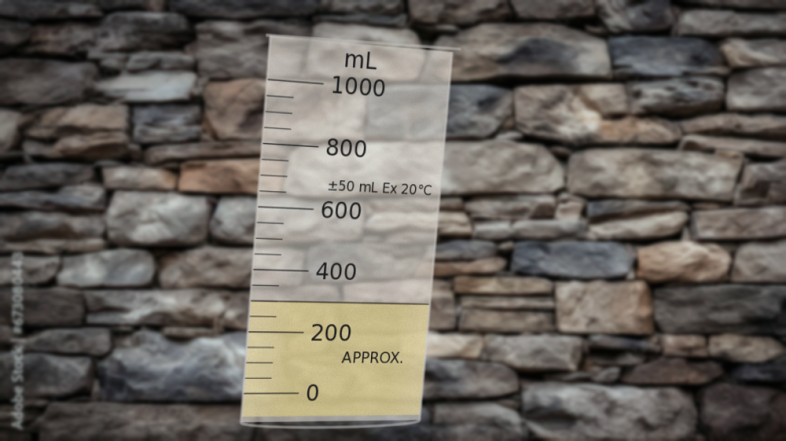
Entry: 300 mL
